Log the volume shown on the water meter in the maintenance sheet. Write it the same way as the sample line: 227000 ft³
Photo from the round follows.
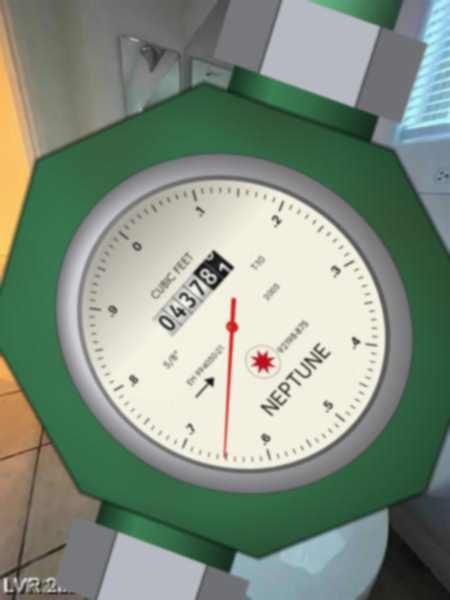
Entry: 43780.65 ft³
